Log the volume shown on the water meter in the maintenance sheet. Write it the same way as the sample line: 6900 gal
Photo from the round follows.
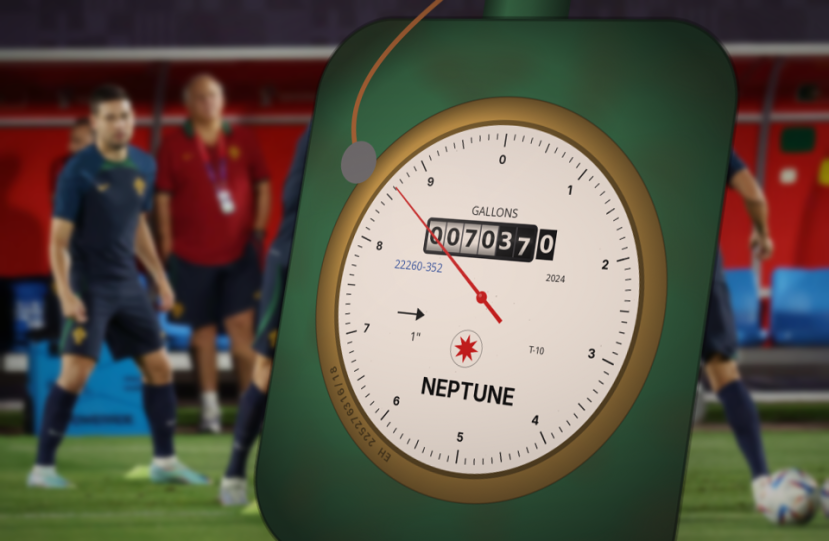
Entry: 70368.6 gal
